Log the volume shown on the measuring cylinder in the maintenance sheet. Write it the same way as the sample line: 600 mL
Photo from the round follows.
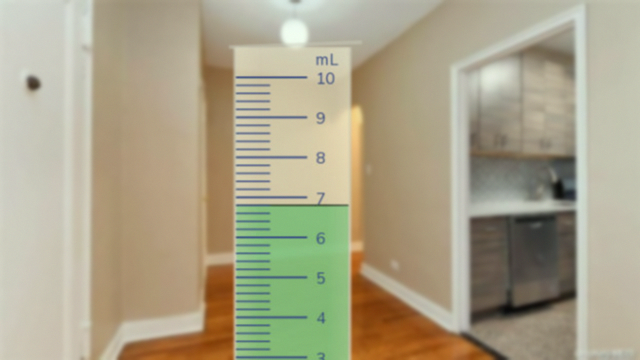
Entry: 6.8 mL
